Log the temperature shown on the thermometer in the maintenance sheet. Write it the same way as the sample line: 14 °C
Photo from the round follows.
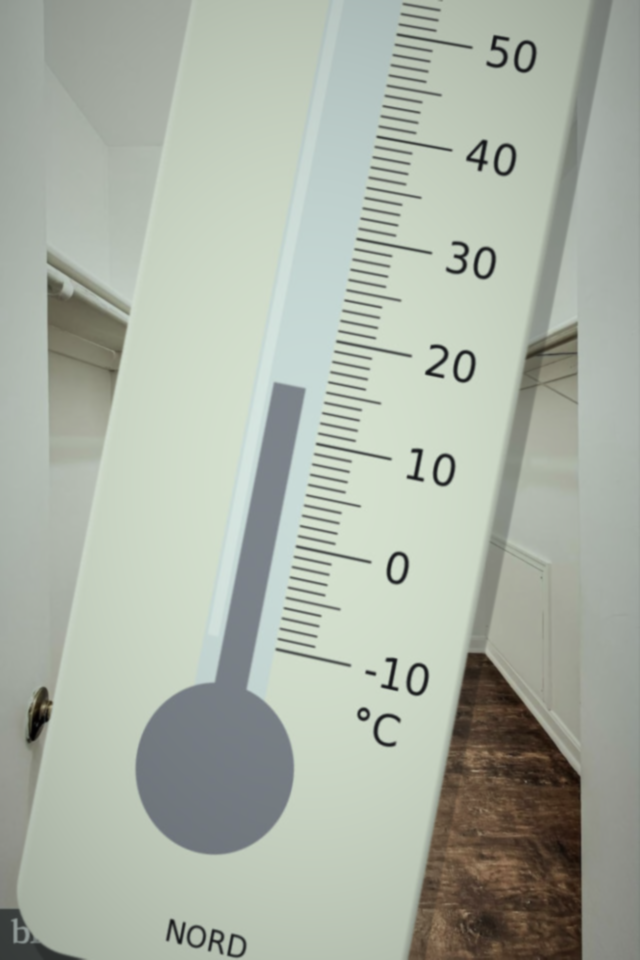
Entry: 15 °C
